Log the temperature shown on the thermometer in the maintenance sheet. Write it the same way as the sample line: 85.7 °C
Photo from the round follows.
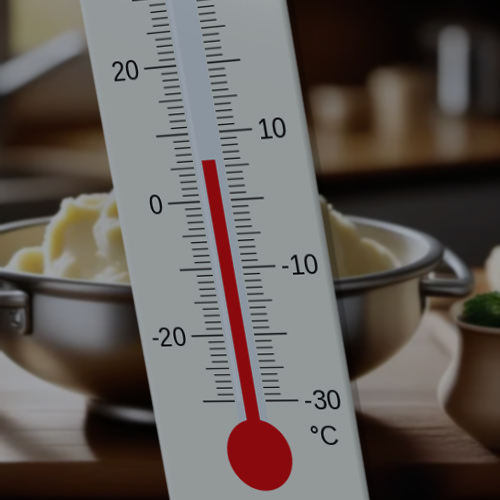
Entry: 6 °C
